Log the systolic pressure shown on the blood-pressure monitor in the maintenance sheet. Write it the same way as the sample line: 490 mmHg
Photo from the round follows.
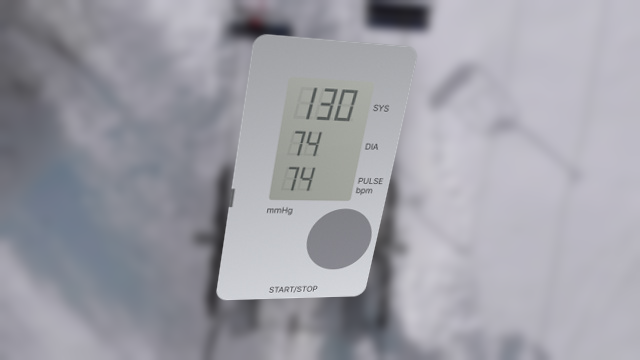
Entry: 130 mmHg
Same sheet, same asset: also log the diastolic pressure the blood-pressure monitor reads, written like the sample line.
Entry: 74 mmHg
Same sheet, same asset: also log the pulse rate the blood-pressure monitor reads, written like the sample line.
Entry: 74 bpm
